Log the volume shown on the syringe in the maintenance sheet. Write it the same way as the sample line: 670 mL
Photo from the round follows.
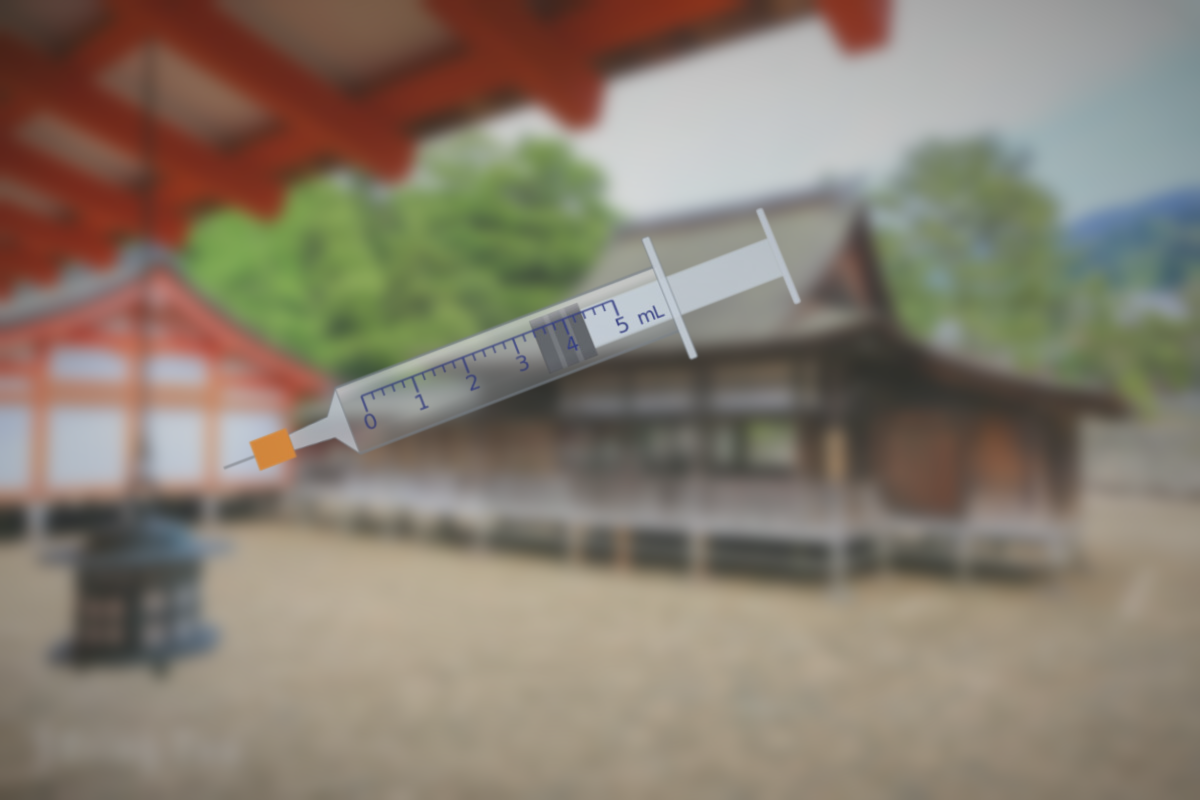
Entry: 3.4 mL
